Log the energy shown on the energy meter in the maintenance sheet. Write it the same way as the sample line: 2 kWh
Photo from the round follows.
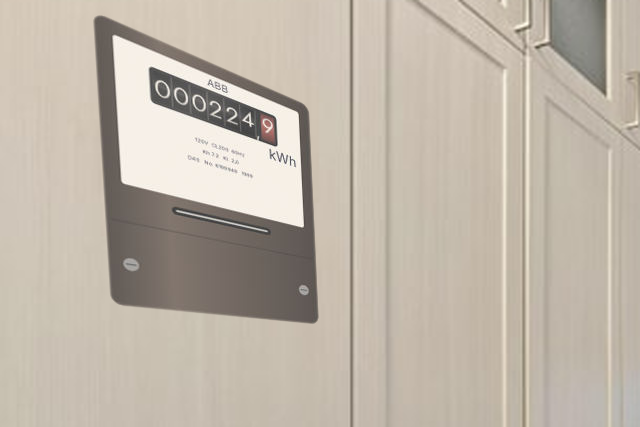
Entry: 224.9 kWh
